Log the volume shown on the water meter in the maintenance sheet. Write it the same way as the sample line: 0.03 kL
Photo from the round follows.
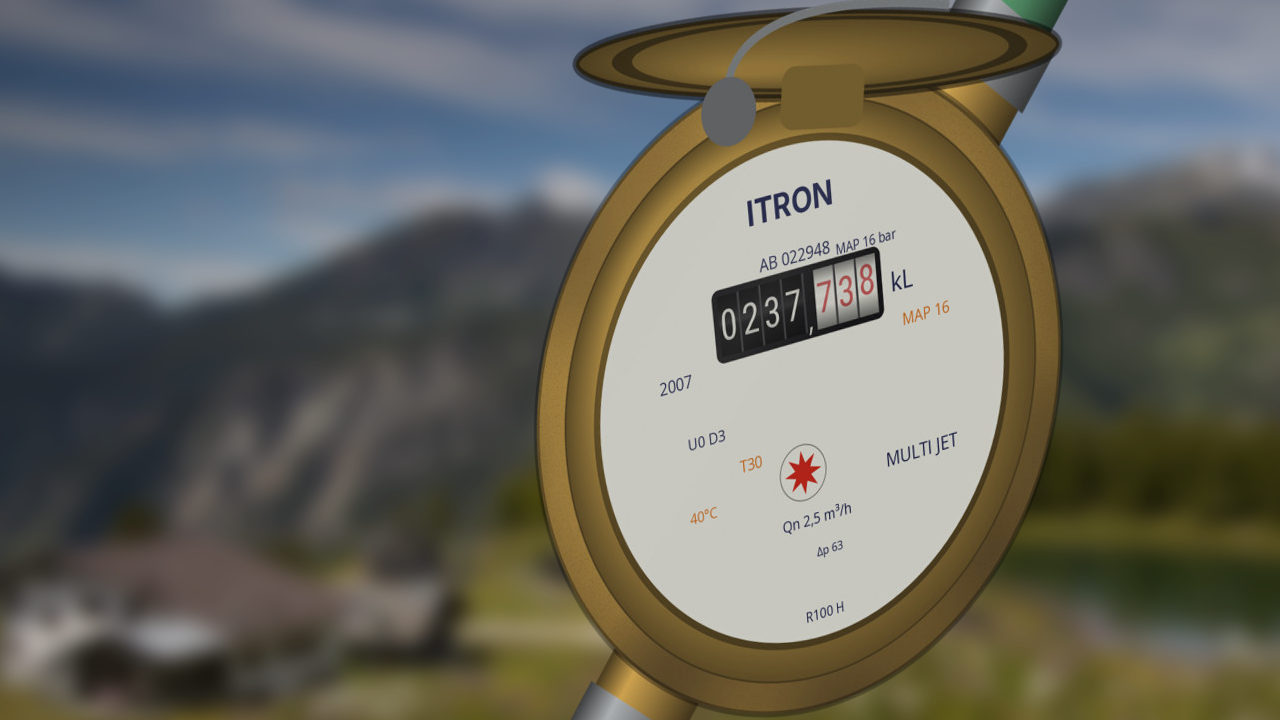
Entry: 237.738 kL
